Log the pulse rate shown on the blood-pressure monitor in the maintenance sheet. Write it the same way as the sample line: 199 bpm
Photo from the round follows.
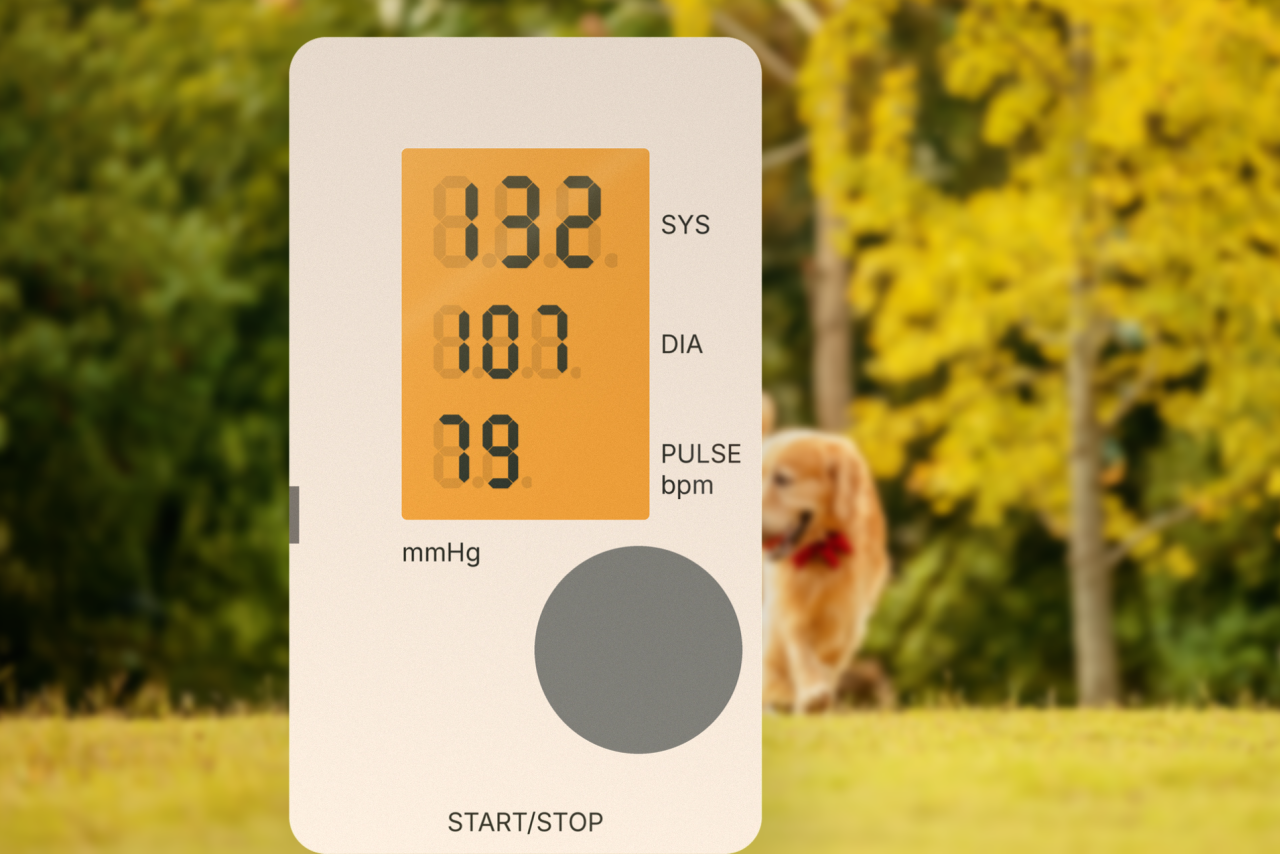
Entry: 79 bpm
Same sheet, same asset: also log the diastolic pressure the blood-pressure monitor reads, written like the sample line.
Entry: 107 mmHg
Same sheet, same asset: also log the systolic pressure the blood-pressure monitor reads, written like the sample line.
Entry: 132 mmHg
